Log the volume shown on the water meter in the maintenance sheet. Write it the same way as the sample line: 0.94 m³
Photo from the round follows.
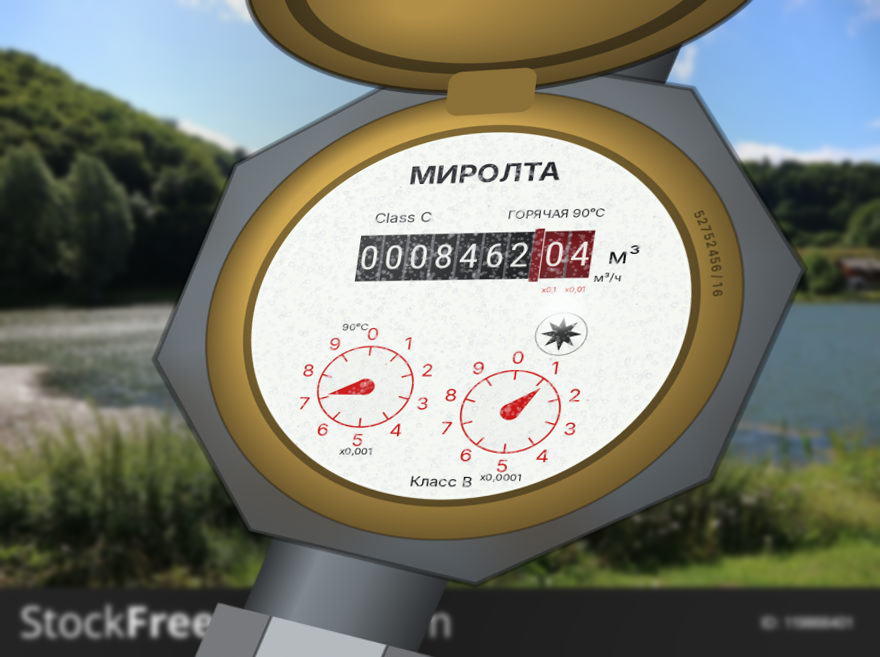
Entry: 8462.0471 m³
